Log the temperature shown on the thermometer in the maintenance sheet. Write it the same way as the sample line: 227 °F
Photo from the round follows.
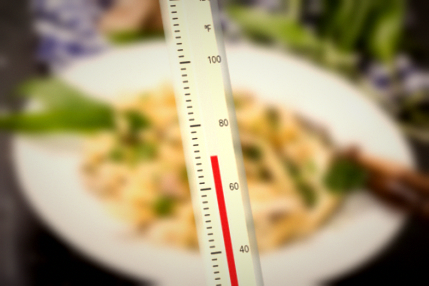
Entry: 70 °F
